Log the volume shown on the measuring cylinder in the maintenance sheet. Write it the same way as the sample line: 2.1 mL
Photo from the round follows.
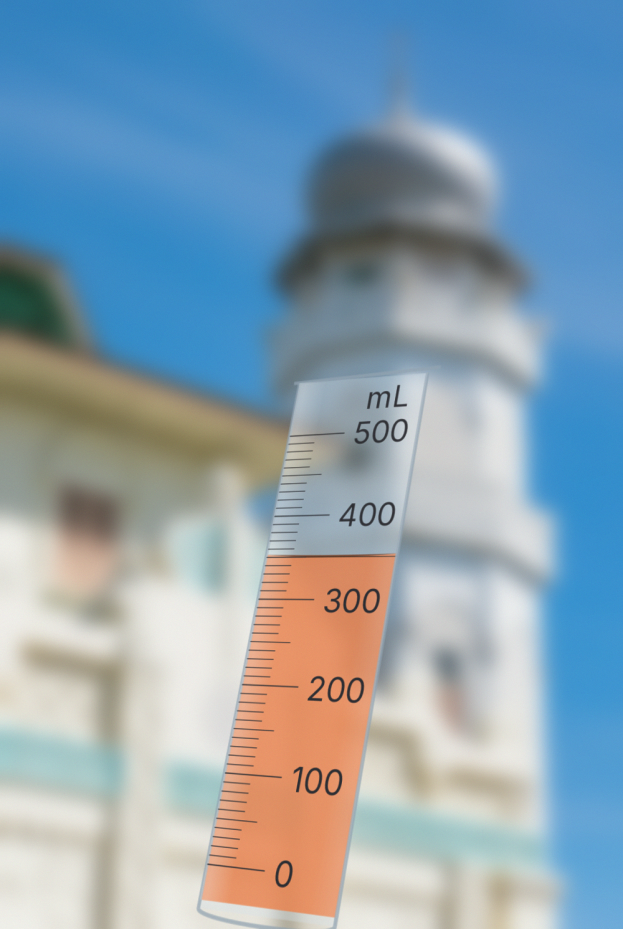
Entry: 350 mL
